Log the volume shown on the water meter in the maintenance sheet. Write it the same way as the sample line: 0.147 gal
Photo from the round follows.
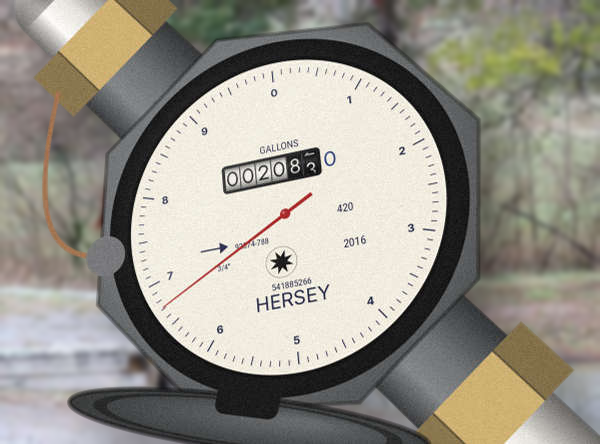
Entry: 20826.7 gal
